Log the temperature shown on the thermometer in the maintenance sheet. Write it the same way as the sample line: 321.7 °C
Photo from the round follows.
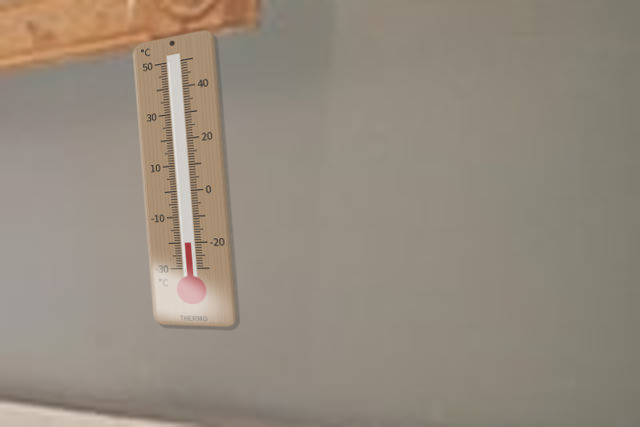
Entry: -20 °C
